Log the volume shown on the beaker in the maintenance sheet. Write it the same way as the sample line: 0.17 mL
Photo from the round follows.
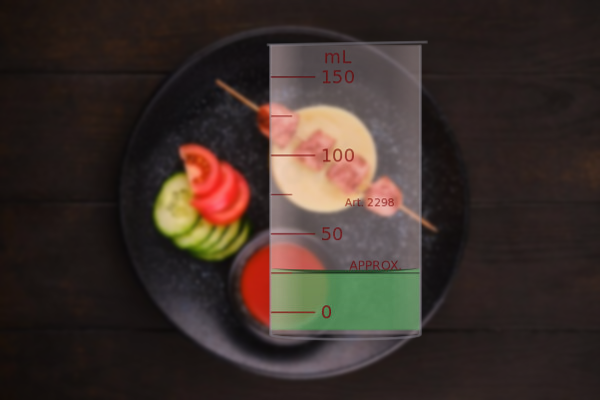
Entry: 25 mL
